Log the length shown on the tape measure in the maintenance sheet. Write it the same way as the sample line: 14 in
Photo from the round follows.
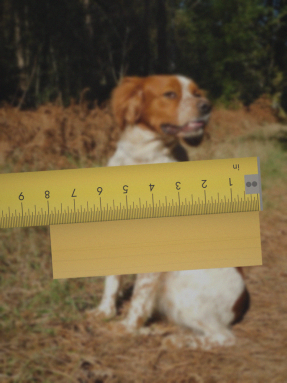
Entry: 8 in
